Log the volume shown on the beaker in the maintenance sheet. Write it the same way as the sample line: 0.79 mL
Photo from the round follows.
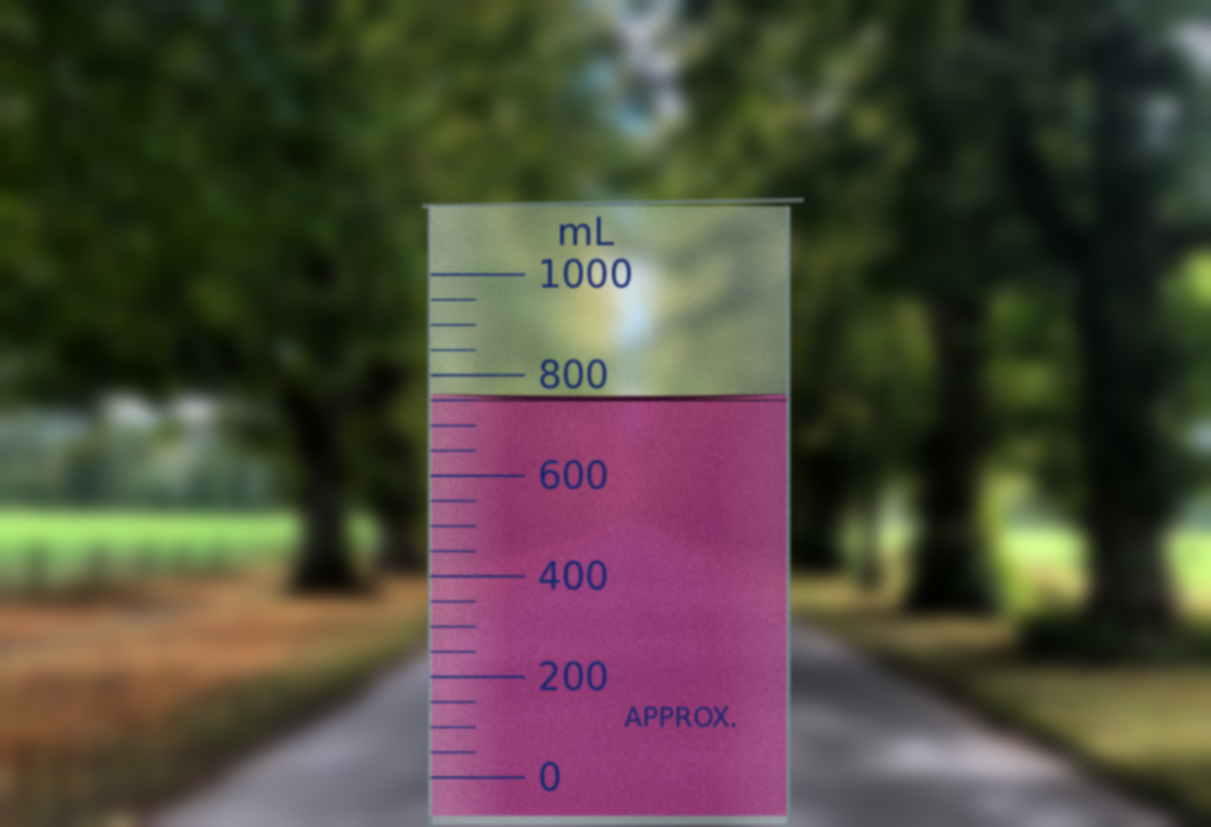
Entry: 750 mL
